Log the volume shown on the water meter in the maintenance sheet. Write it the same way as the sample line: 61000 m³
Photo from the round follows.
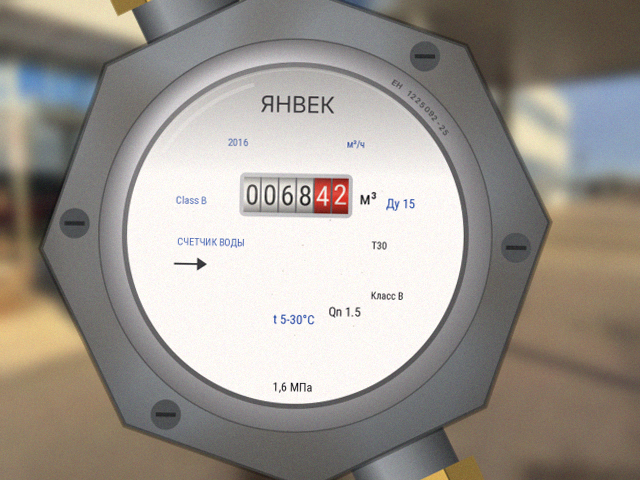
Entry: 68.42 m³
